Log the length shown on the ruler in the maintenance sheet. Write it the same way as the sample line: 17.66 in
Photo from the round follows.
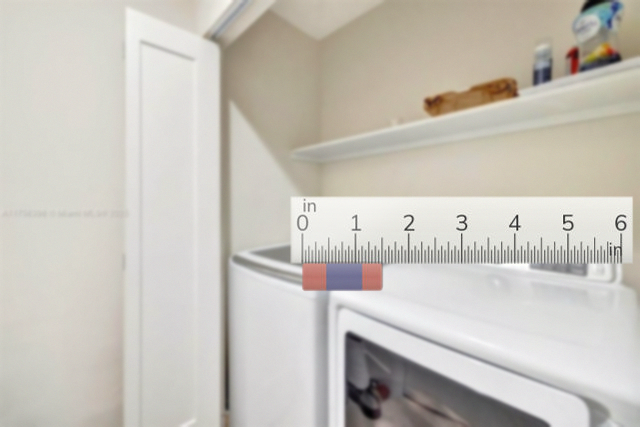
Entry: 1.5 in
